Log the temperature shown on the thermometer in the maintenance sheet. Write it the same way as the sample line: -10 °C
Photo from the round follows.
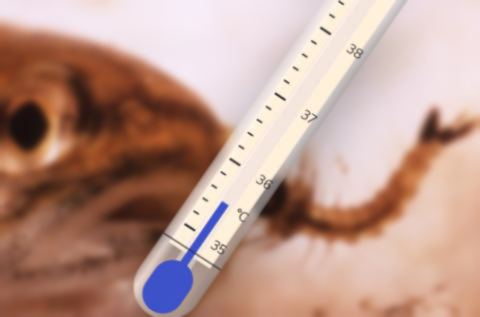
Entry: 35.5 °C
